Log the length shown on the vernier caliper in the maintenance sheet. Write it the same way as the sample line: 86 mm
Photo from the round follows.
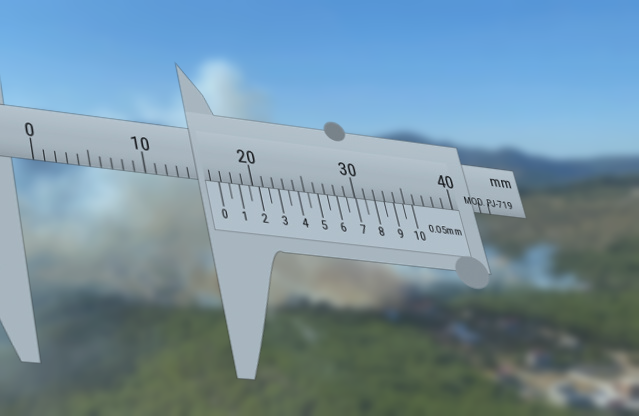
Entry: 16.8 mm
